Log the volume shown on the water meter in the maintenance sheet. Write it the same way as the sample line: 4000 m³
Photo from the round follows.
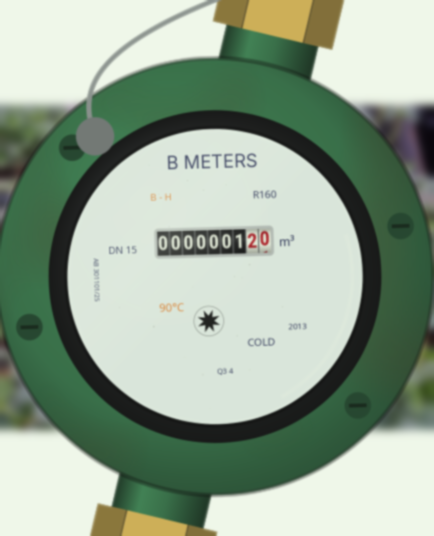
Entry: 1.20 m³
